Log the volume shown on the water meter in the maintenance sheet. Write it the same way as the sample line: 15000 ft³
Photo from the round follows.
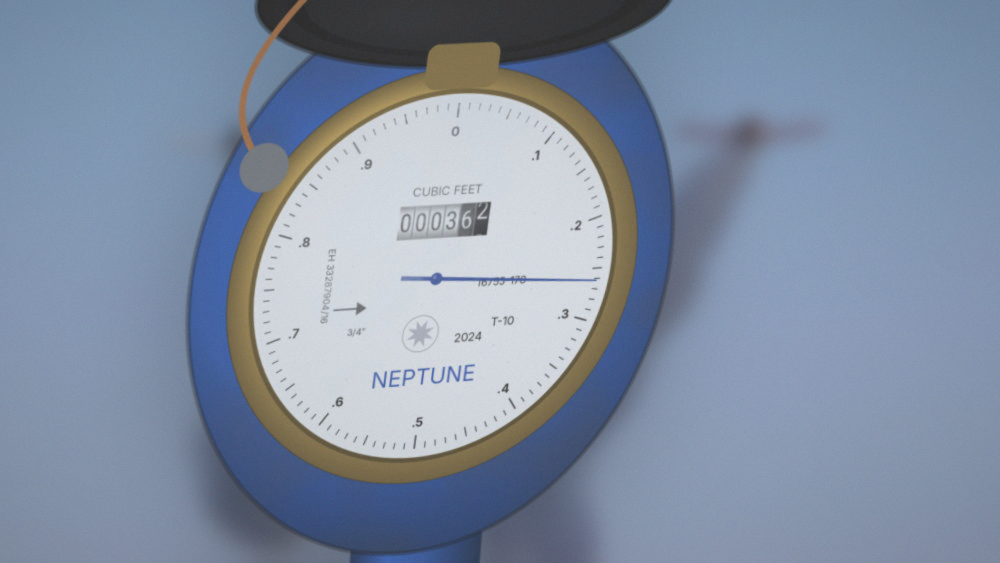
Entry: 362.26 ft³
